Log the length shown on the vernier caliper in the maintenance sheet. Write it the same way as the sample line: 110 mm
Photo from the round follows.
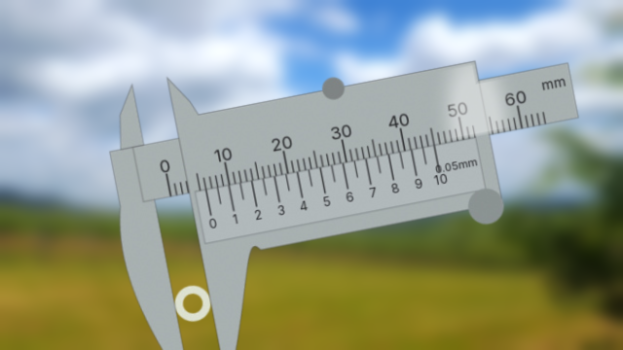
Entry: 6.0 mm
